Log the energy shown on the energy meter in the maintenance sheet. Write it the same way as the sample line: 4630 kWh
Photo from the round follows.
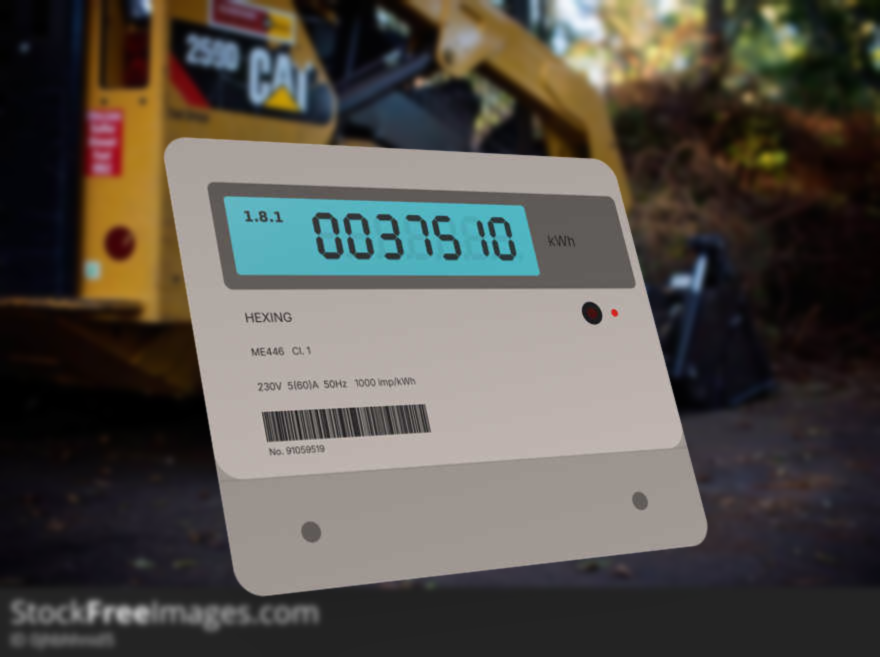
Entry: 37510 kWh
